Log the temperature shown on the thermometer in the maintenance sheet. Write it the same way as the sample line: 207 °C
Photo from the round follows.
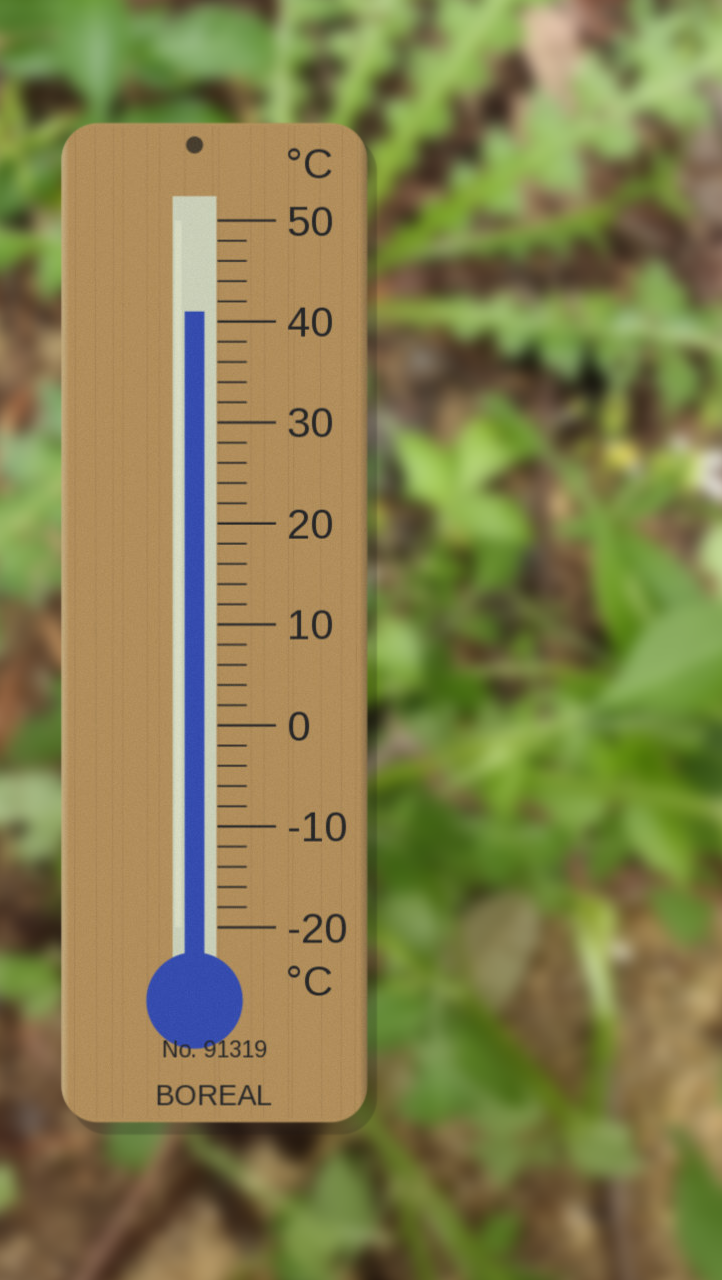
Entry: 41 °C
